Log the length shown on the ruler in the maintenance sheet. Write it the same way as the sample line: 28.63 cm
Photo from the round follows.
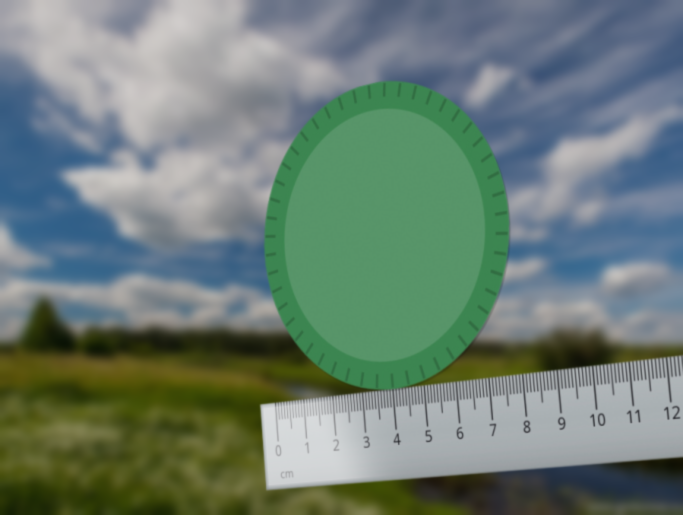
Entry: 8 cm
